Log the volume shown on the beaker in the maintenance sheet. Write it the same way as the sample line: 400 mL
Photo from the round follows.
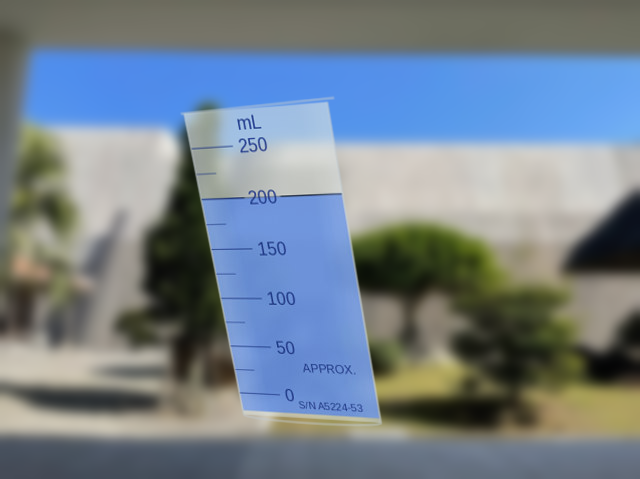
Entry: 200 mL
